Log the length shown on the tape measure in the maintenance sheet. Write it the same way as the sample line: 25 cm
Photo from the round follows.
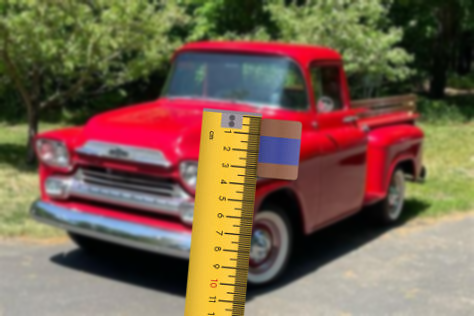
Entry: 3.5 cm
